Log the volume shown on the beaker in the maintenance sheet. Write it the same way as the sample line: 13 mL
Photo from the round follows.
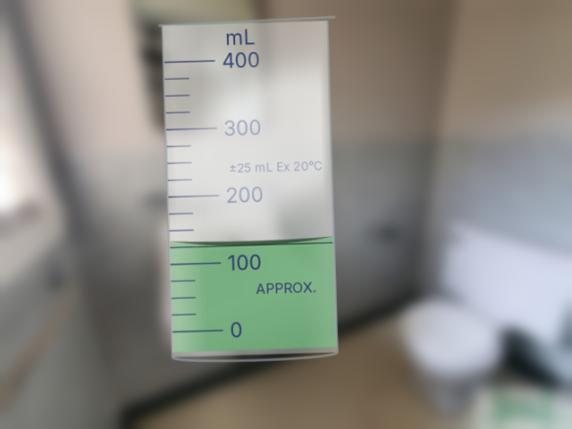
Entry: 125 mL
